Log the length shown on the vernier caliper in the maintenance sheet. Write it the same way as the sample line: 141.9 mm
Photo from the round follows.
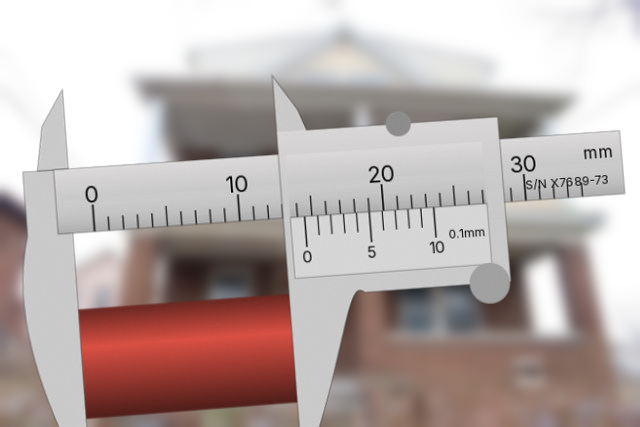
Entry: 14.5 mm
